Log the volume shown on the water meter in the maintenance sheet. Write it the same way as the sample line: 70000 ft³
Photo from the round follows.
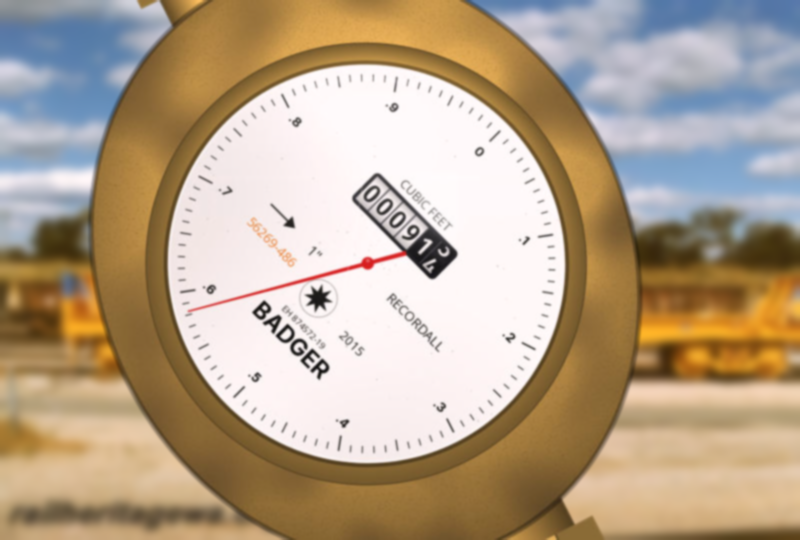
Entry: 913.58 ft³
